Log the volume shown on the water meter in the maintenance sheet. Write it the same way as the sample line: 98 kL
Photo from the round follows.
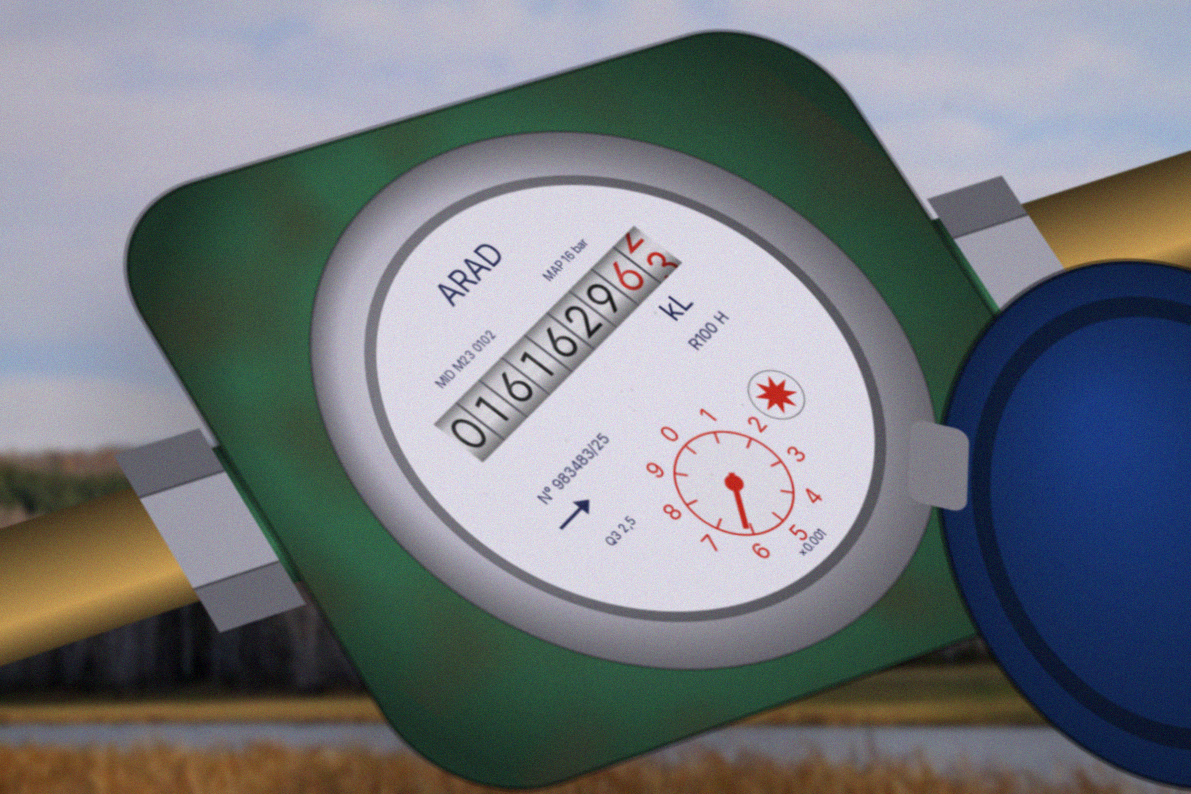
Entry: 161629.626 kL
